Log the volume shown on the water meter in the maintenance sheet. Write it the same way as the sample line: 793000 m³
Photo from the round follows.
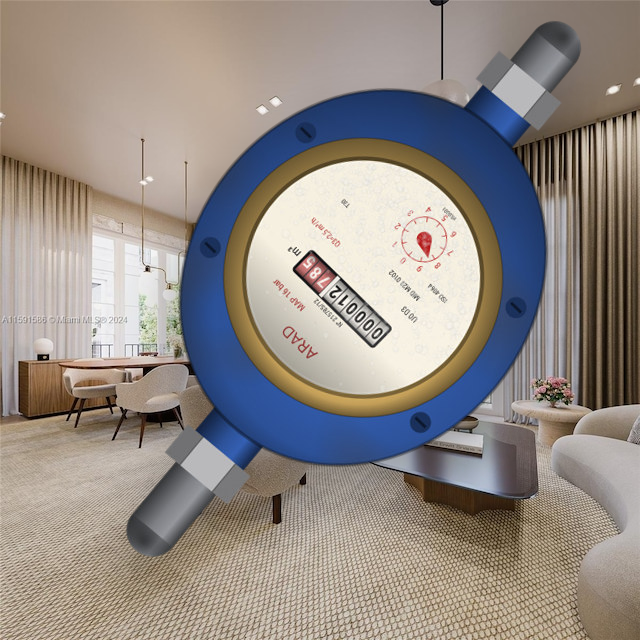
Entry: 12.7848 m³
